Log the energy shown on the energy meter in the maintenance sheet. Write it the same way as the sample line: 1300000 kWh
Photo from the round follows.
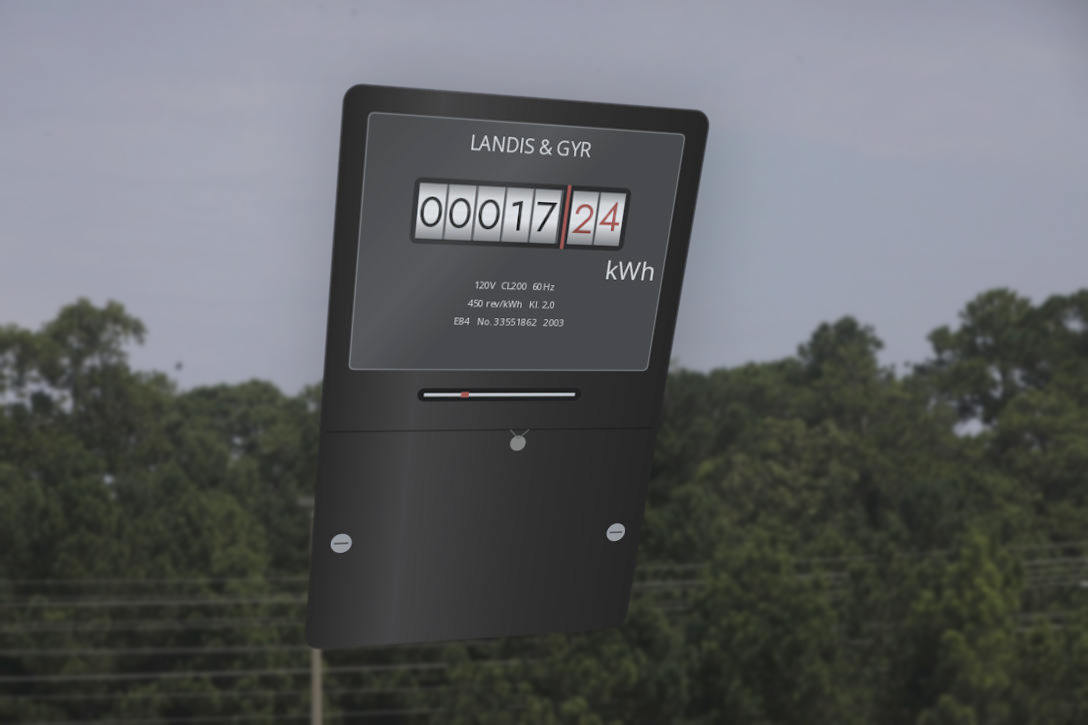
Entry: 17.24 kWh
